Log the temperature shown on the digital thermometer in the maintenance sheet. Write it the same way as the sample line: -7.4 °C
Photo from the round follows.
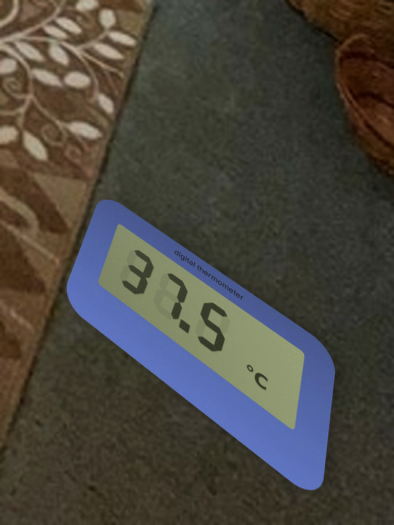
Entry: 37.5 °C
